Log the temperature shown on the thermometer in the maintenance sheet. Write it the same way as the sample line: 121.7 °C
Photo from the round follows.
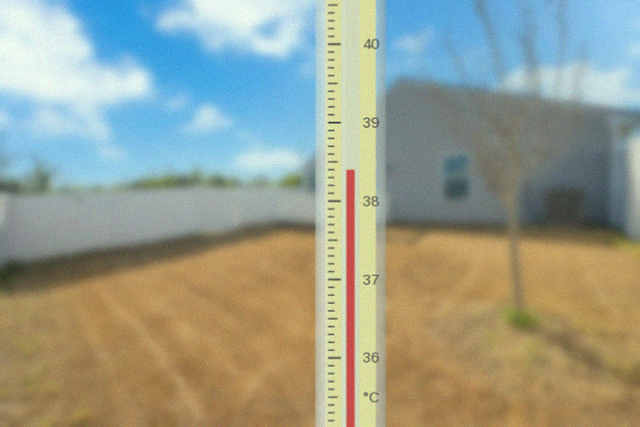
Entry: 38.4 °C
